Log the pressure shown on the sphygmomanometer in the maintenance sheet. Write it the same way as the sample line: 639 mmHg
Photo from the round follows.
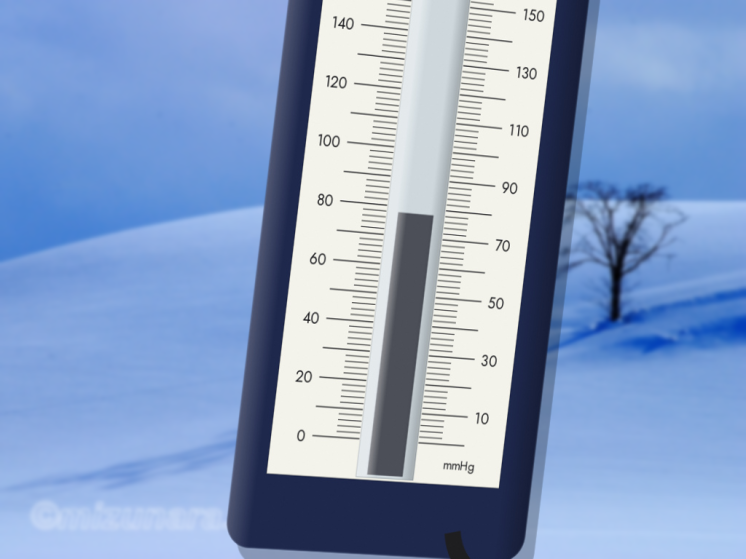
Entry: 78 mmHg
